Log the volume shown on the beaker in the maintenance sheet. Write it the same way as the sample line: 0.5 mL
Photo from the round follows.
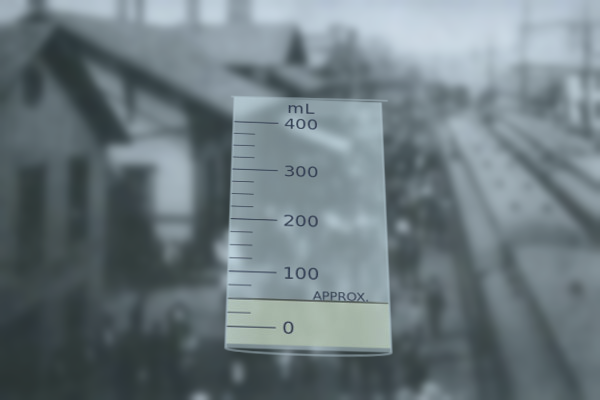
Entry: 50 mL
